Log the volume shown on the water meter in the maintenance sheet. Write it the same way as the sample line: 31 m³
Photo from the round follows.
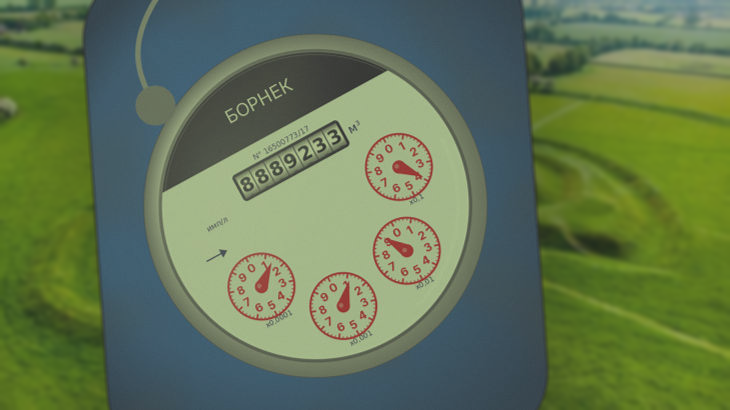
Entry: 8889233.3911 m³
